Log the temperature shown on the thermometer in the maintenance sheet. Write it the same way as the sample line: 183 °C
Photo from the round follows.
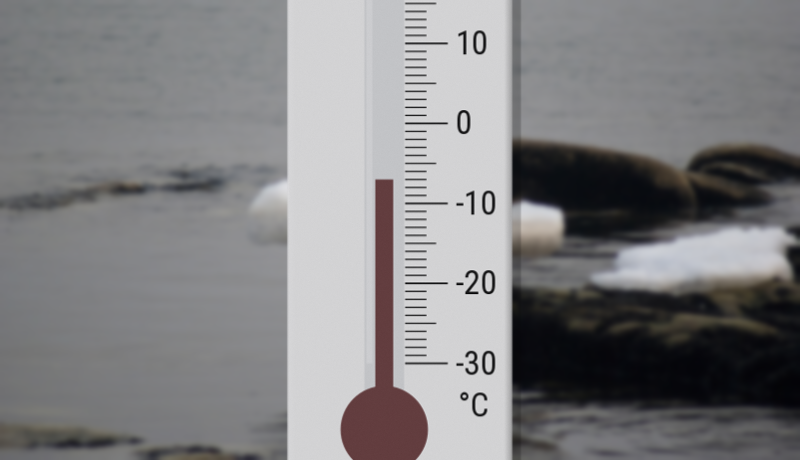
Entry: -7 °C
